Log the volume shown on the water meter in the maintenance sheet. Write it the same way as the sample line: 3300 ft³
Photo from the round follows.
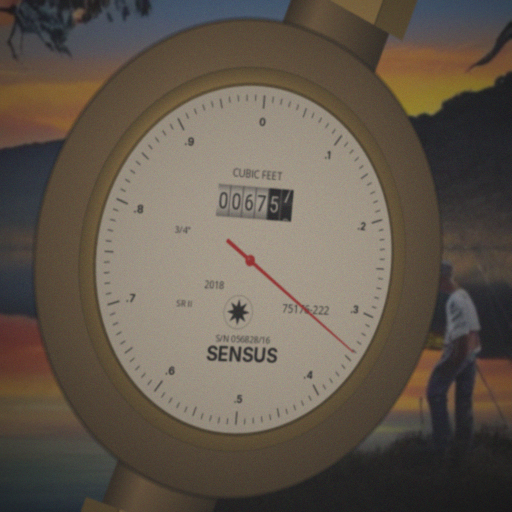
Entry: 6757.34 ft³
